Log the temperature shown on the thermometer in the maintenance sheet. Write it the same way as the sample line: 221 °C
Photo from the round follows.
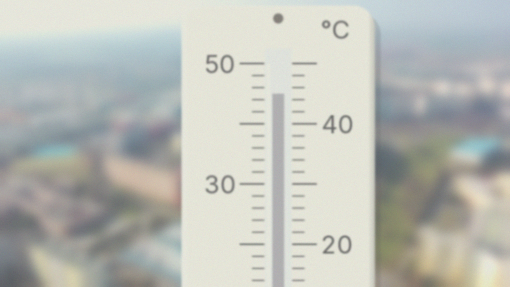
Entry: 45 °C
